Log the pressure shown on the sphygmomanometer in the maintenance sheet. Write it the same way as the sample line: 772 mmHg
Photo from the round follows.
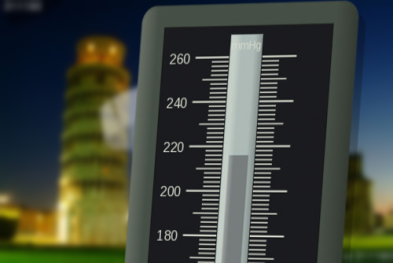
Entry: 216 mmHg
